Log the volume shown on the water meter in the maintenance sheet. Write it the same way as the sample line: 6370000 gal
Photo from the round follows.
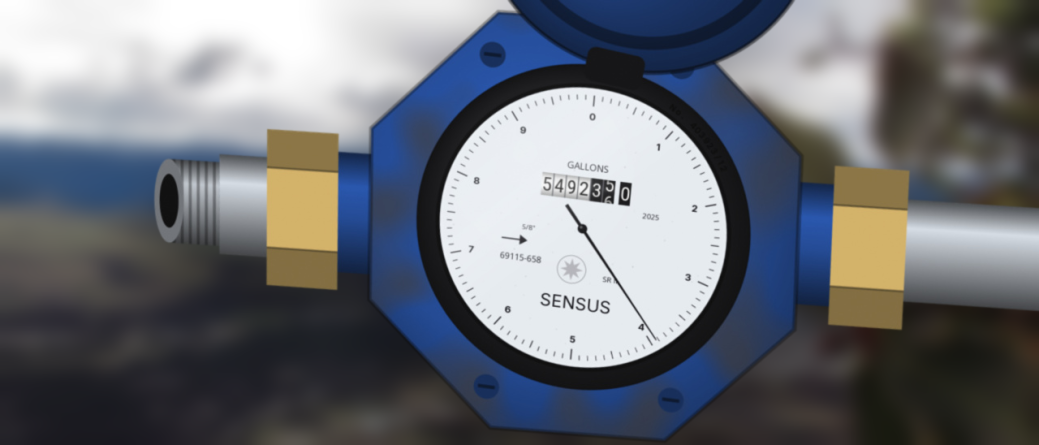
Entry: 5492353.9 gal
